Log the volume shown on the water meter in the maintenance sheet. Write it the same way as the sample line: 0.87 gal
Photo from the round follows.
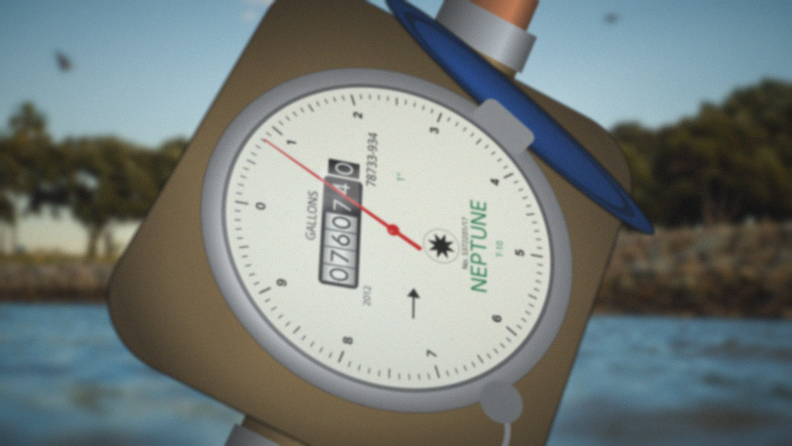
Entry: 760740.8 gal
